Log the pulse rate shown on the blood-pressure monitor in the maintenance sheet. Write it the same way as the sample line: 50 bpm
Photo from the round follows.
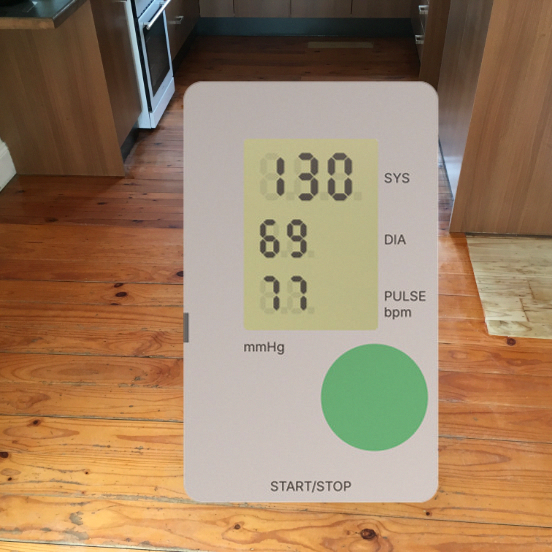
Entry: 77 bpm
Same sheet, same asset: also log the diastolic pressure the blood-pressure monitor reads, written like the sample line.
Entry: 69 mmHg
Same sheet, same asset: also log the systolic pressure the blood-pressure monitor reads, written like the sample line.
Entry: 130 mmHg
